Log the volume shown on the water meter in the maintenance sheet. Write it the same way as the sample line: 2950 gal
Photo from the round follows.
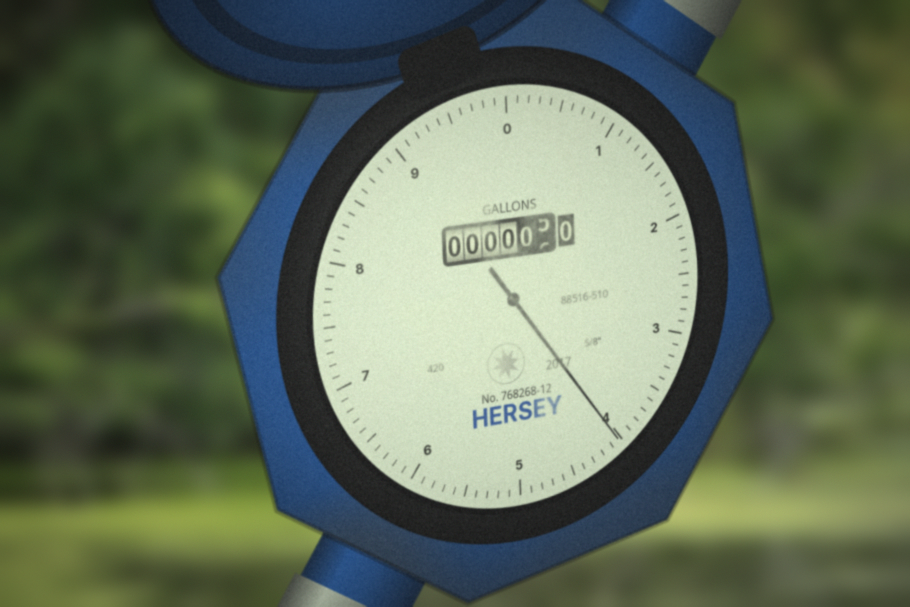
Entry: 54.0 gal
